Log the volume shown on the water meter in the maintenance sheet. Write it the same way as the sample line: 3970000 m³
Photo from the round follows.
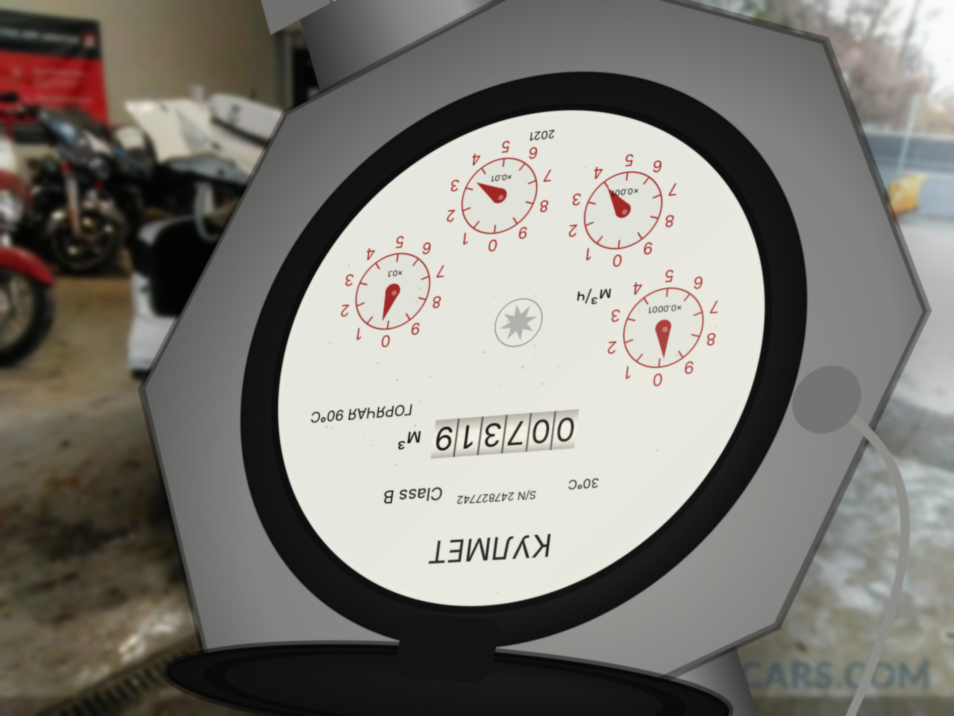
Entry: 7319.0339 m³
